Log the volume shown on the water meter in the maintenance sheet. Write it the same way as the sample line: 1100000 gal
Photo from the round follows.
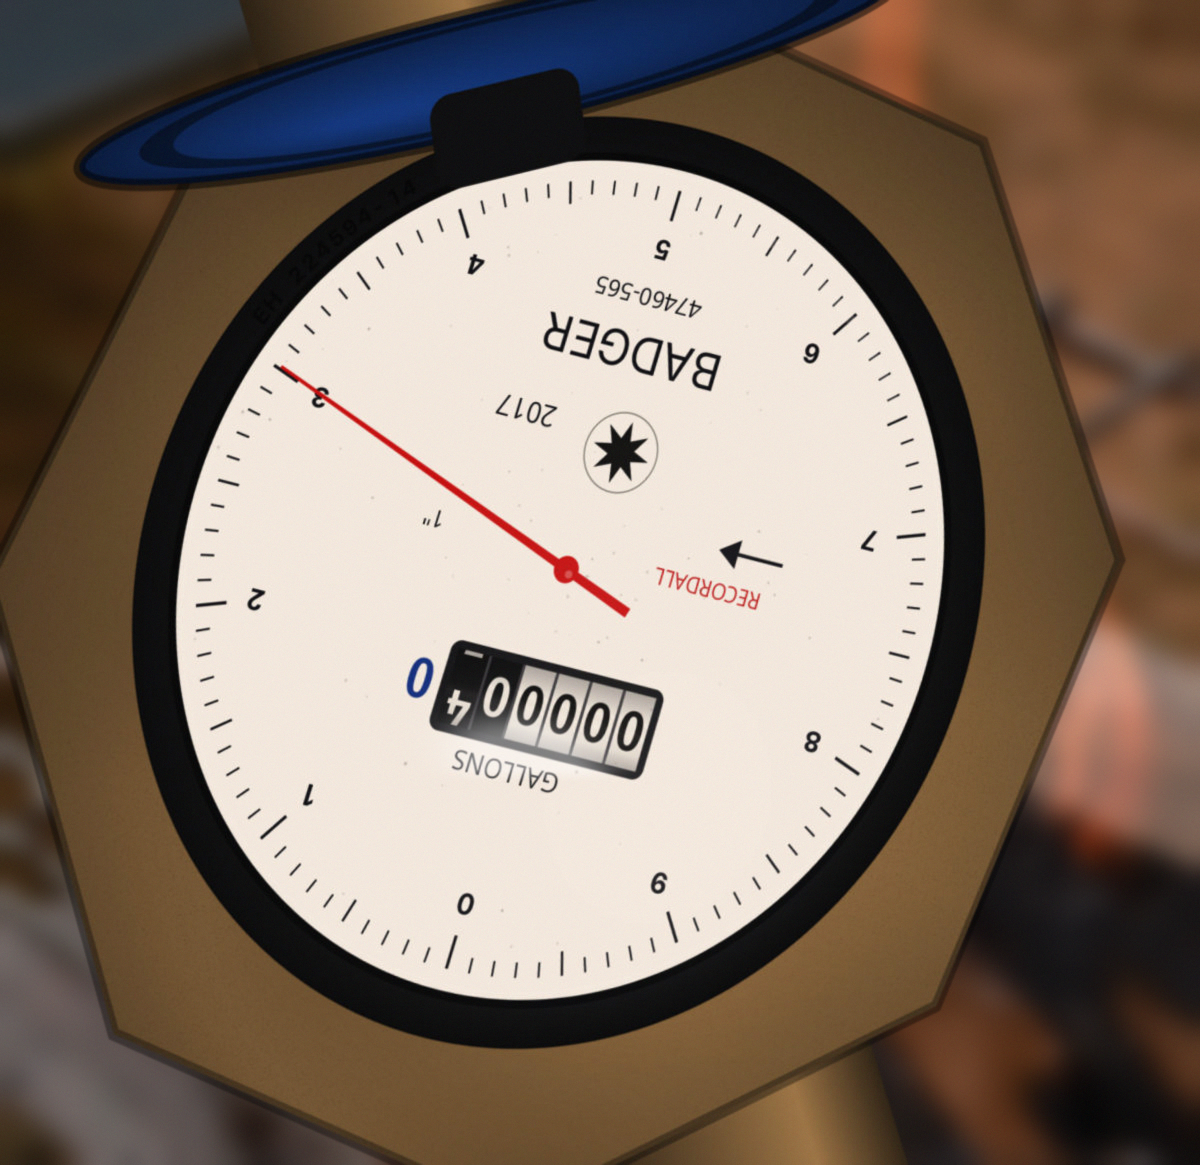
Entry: 43.0 gal
